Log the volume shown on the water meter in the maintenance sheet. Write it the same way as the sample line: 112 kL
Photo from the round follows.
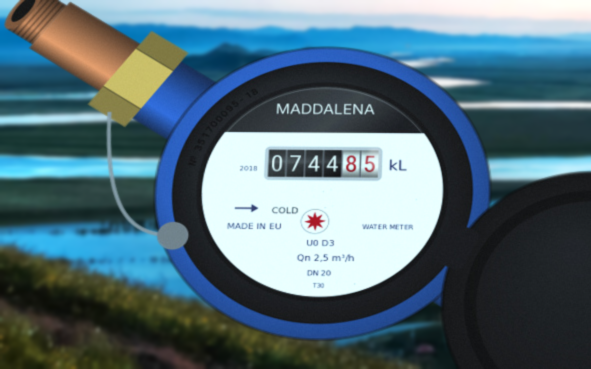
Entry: 744.85 kL
